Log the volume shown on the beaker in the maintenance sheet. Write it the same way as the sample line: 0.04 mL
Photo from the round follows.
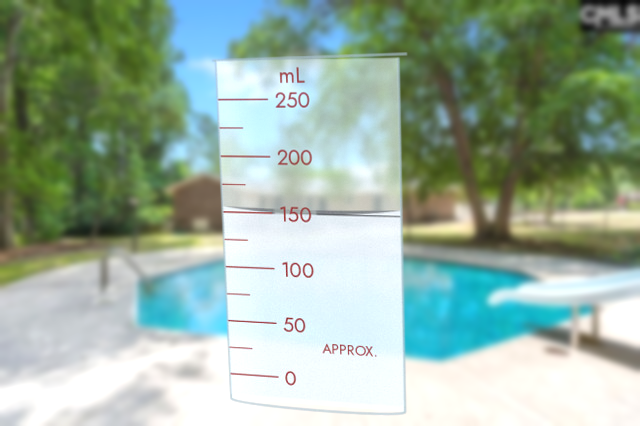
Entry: 150 mL
